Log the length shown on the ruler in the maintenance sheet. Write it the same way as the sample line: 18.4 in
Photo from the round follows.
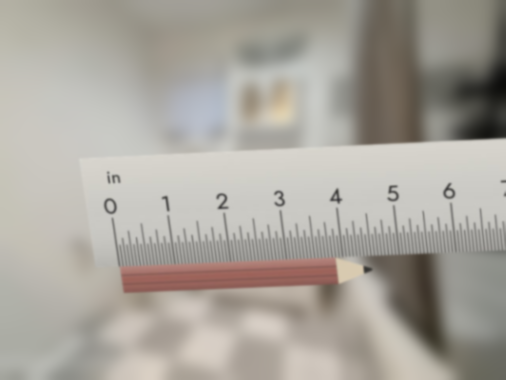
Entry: 4.5 in
